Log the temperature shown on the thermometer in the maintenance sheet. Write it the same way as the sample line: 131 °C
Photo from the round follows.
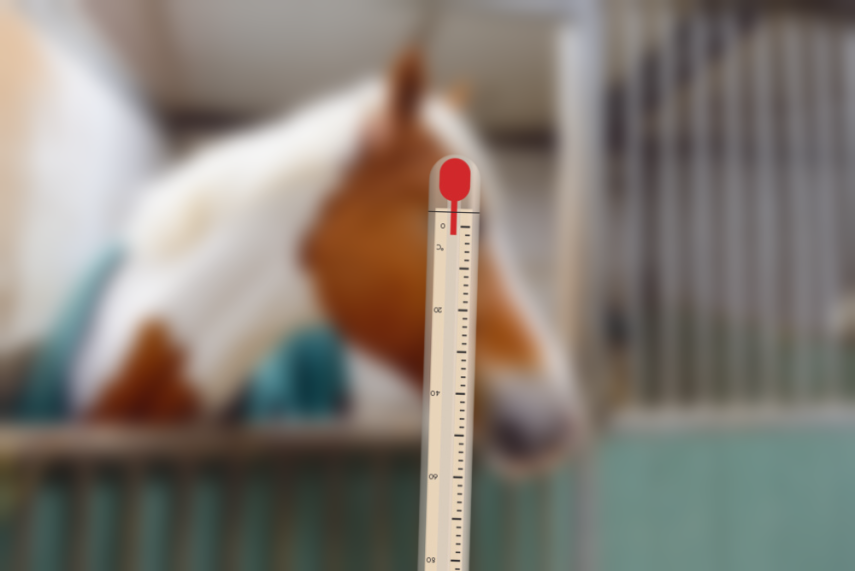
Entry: 2 °C
